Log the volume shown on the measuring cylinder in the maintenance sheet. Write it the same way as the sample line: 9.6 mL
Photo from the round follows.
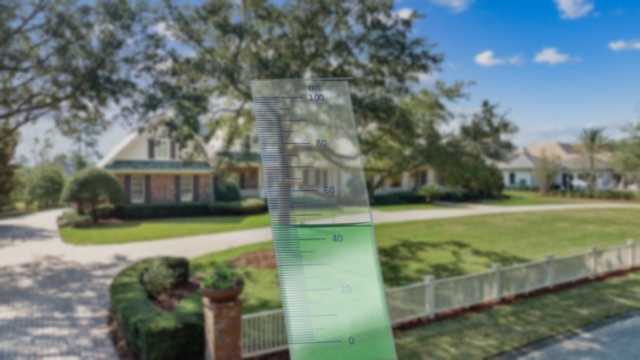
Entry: 45 mL
